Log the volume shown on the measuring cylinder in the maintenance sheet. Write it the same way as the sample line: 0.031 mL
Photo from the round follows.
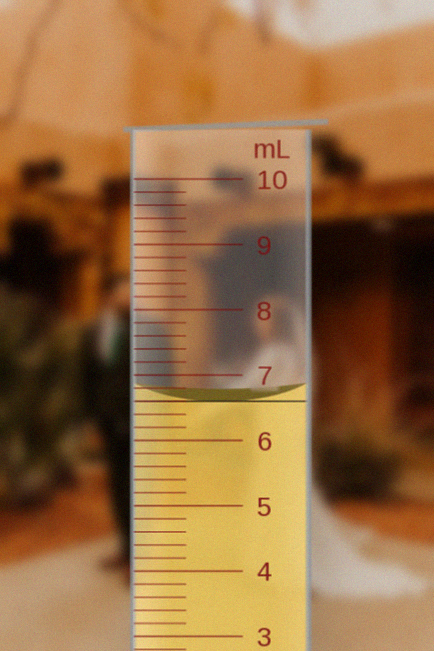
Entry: 6.6 mL
